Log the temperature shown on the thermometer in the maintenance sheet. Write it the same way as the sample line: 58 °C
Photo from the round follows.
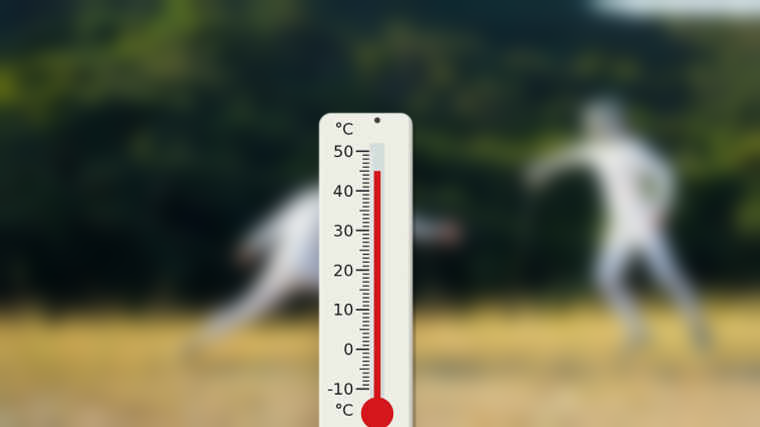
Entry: 45 °C
